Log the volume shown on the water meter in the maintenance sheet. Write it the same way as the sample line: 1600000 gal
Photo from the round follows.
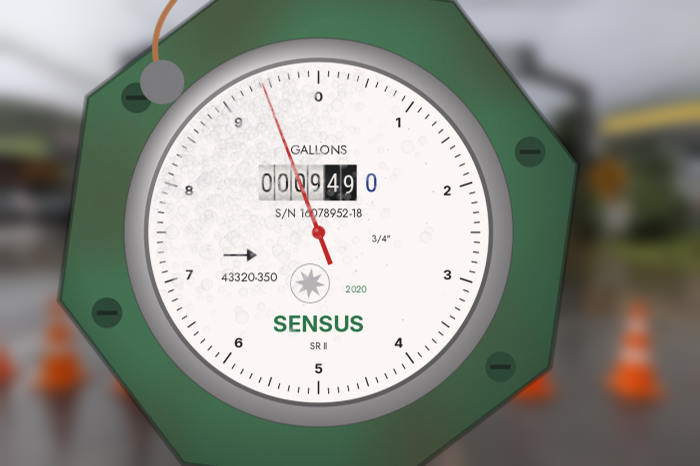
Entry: 9489.4 gal
